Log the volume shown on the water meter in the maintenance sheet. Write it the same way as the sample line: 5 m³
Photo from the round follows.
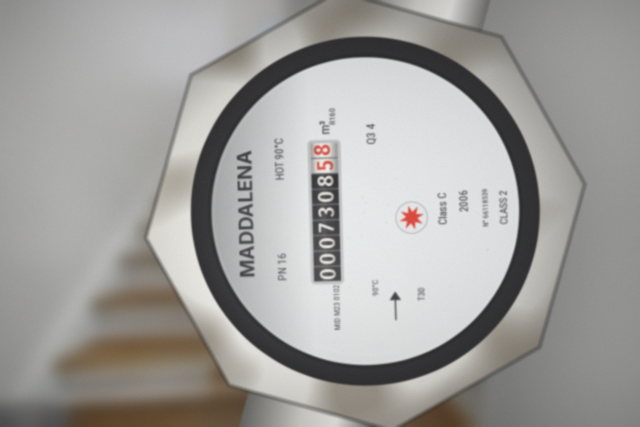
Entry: 7308.58 m³
